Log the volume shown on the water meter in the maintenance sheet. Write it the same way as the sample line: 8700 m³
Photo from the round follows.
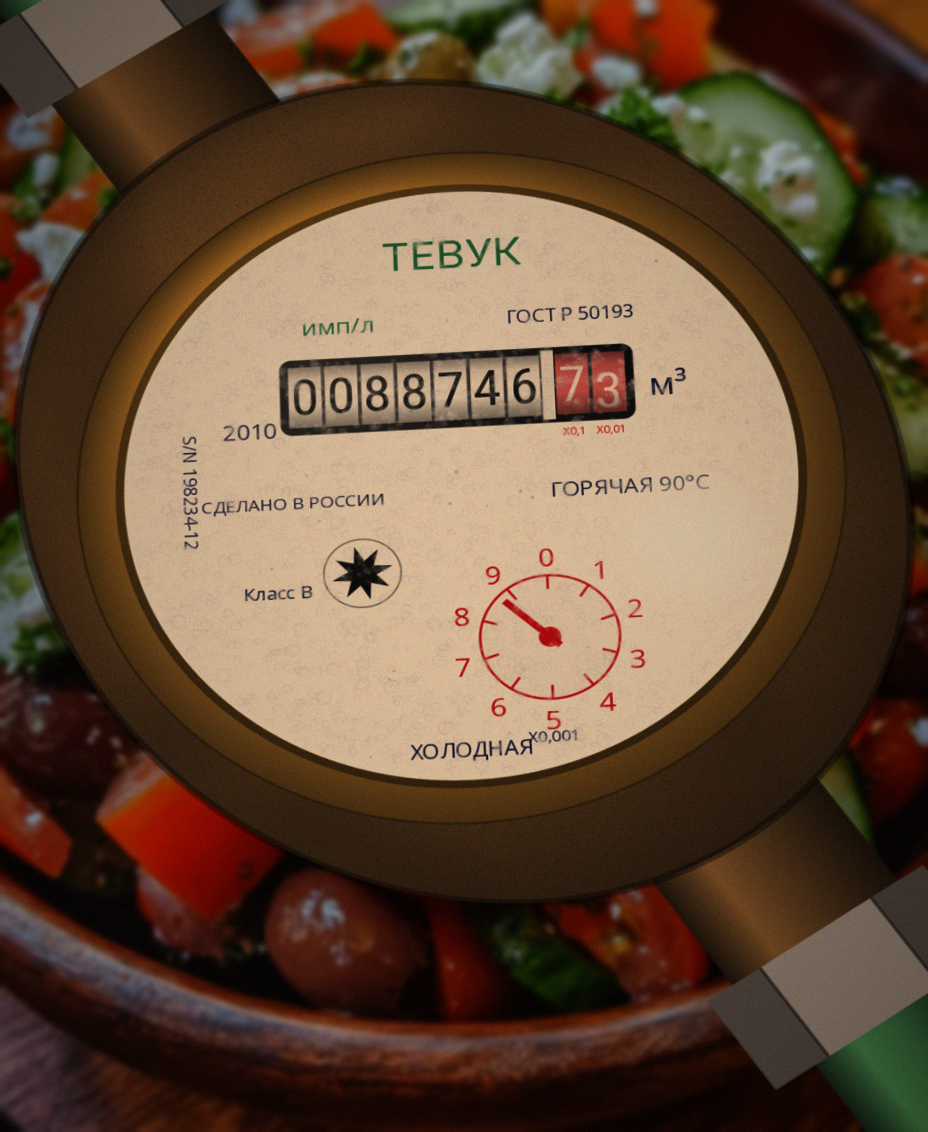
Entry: 88746.728 m³
